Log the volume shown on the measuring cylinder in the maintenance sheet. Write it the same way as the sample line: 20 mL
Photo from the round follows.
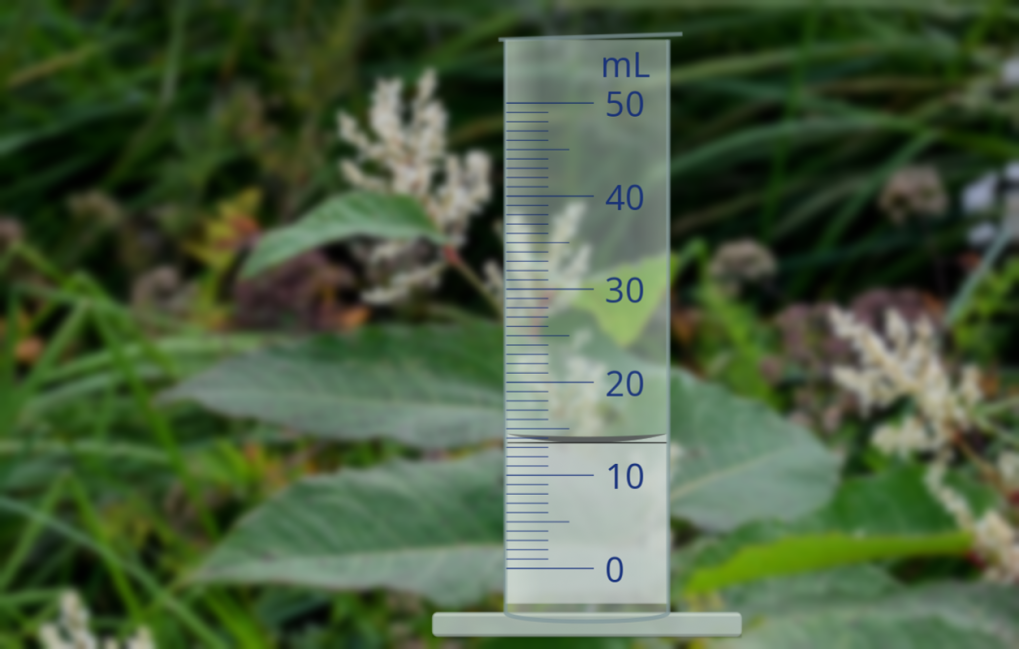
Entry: 13.5 mL
